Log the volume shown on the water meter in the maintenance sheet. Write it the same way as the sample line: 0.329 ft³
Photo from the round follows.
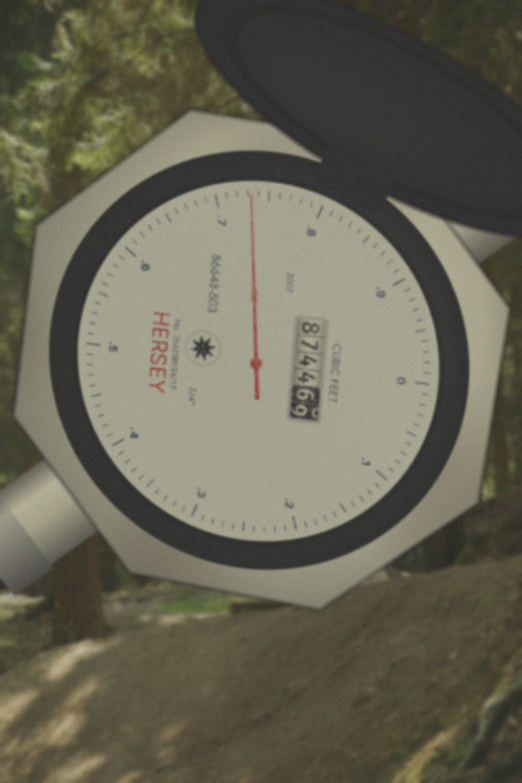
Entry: 874468.73 ft³
